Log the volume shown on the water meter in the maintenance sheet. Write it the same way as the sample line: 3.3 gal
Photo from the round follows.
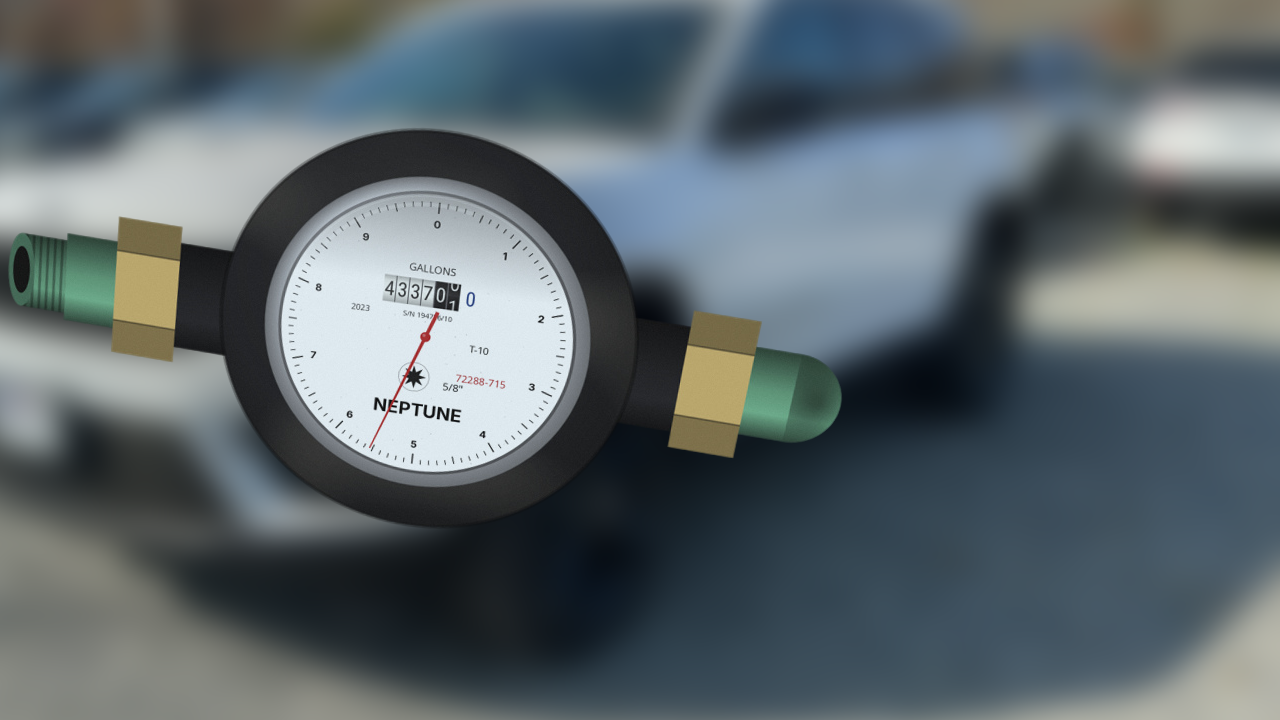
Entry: 4337005.5 gal
